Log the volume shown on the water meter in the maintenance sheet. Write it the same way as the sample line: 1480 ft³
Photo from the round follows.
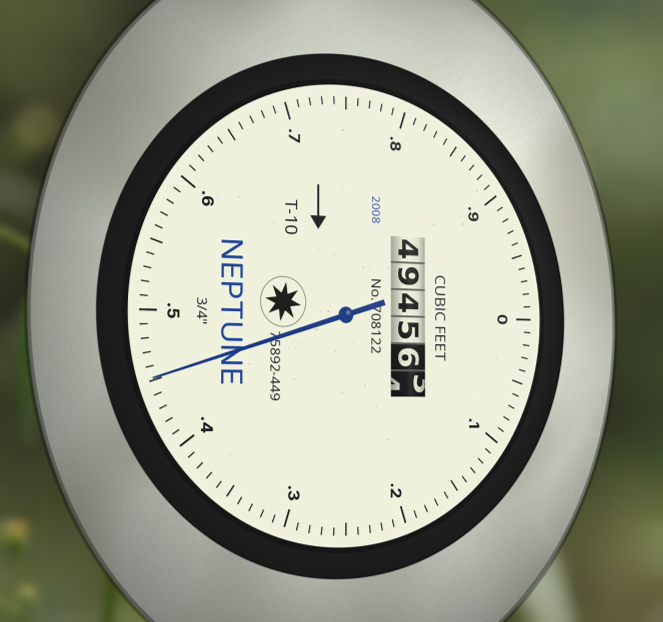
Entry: 494563.45 ft³
